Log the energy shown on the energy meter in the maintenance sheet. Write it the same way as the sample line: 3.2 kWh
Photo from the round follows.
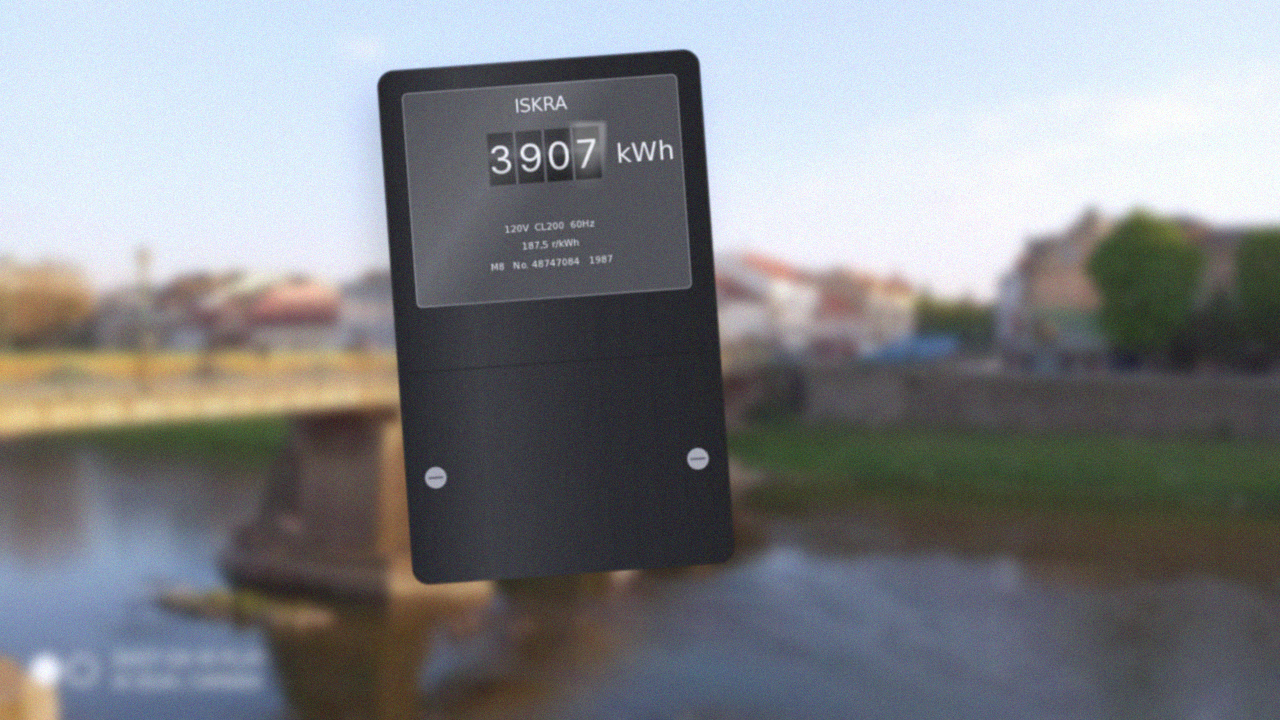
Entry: 3907 kWh
